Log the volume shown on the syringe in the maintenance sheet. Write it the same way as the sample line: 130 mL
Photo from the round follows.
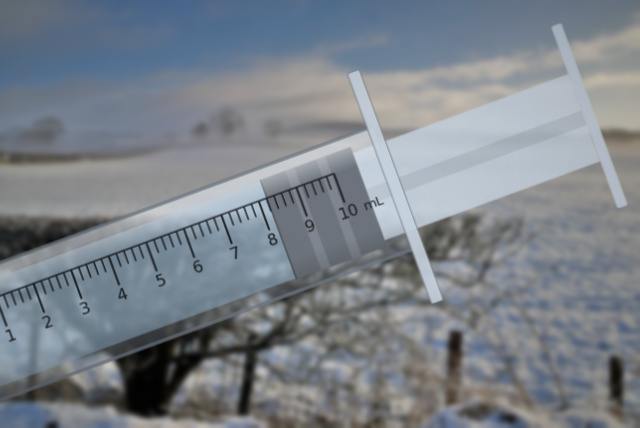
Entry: 8.2 mL
